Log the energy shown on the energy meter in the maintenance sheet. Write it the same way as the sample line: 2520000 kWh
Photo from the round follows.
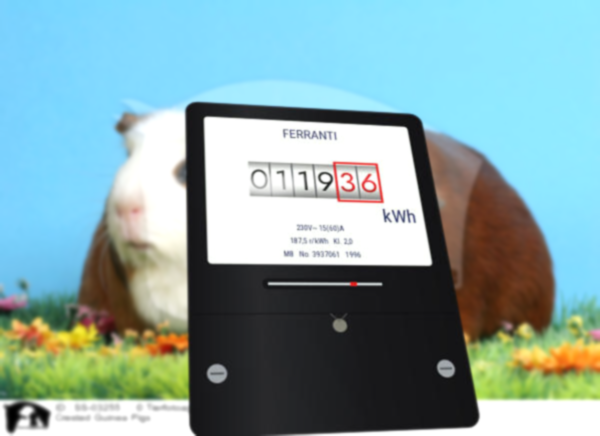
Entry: 119.36 kWh
